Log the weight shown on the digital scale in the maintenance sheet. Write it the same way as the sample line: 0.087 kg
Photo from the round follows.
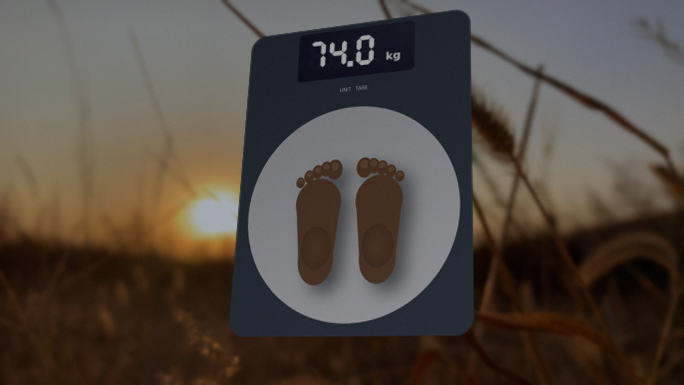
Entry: 74.0 kg
